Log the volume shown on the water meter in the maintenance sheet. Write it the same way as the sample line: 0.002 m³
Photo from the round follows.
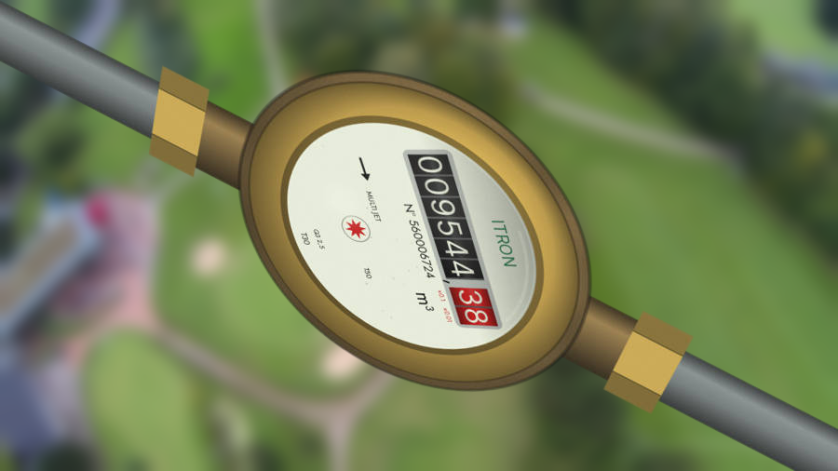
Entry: 9544.38 m³
